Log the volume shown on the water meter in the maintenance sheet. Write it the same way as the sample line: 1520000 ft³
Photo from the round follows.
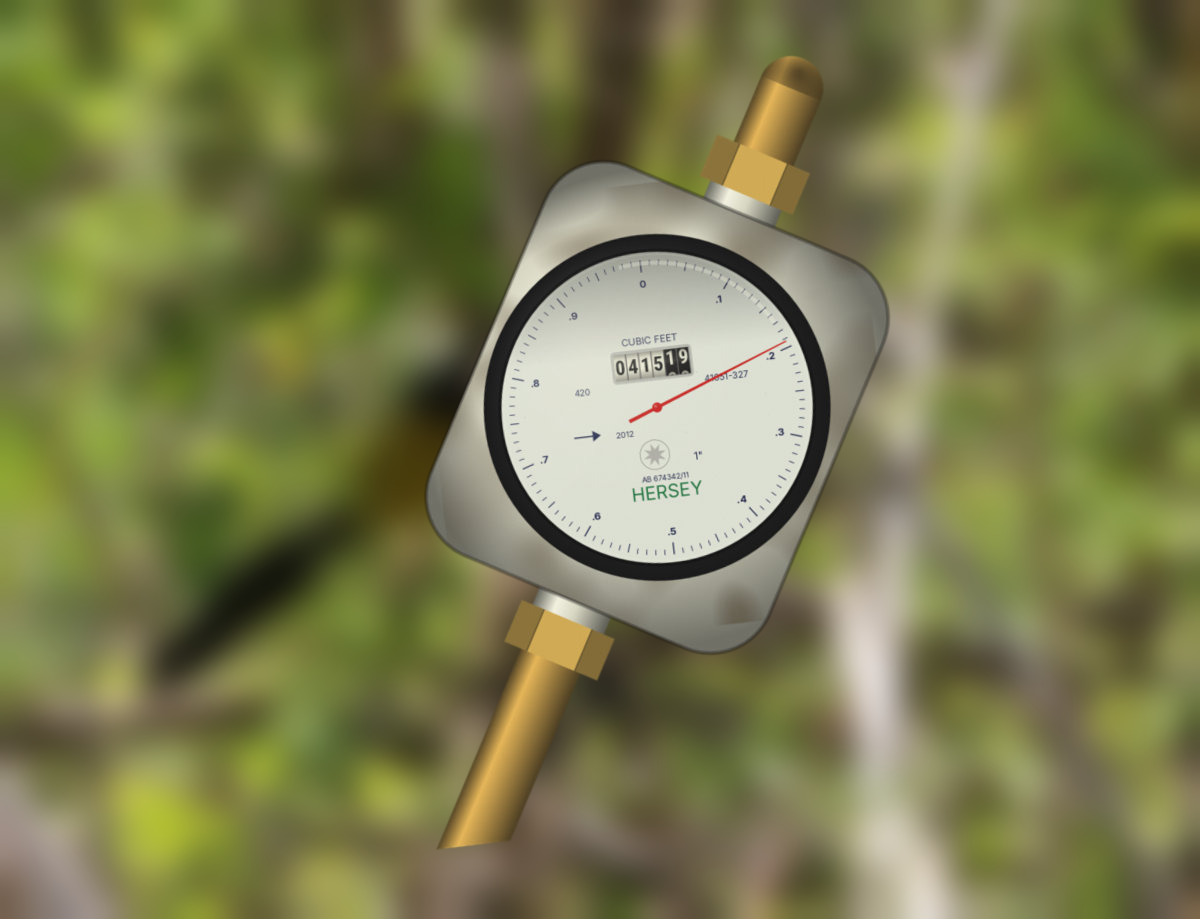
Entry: 41519.19 ft³
